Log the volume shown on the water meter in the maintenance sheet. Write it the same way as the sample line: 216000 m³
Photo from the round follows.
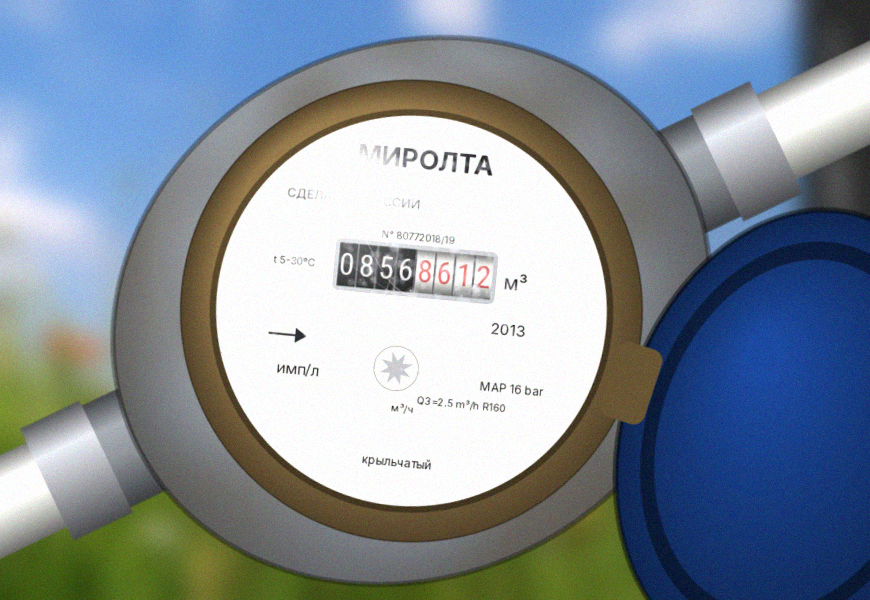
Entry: 856.8612 m³
